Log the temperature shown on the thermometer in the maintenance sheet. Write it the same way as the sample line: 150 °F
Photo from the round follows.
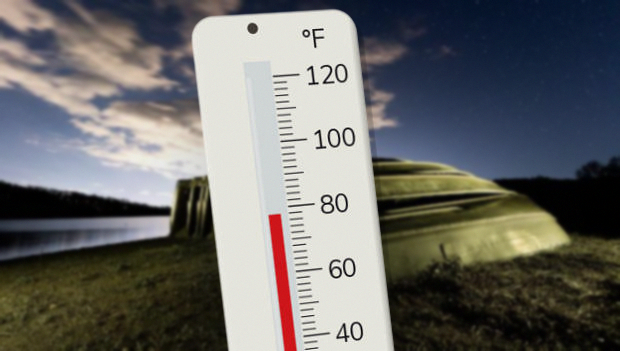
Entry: 78 °F
